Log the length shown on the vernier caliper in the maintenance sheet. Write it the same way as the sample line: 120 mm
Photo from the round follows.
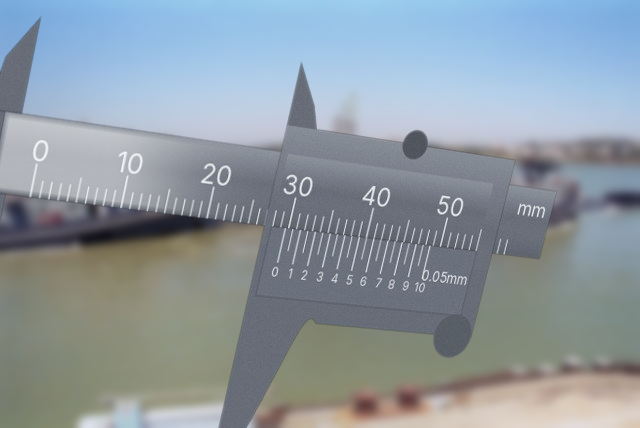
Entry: 29.6 mm
